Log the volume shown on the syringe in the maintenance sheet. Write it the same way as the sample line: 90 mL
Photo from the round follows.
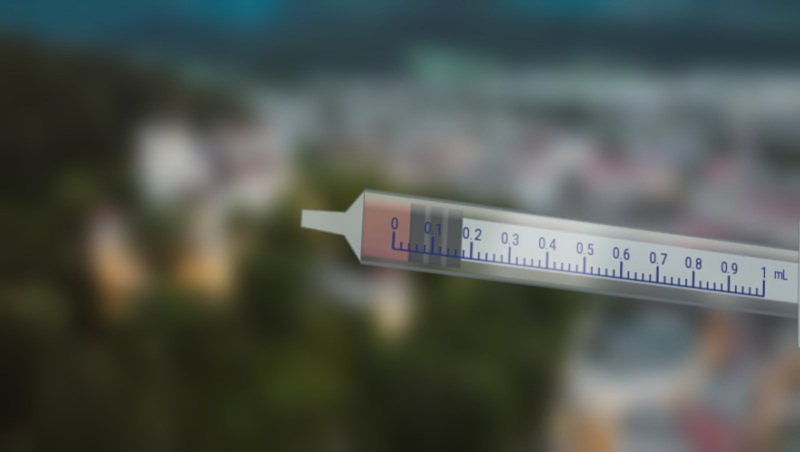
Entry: 0.04 mL
